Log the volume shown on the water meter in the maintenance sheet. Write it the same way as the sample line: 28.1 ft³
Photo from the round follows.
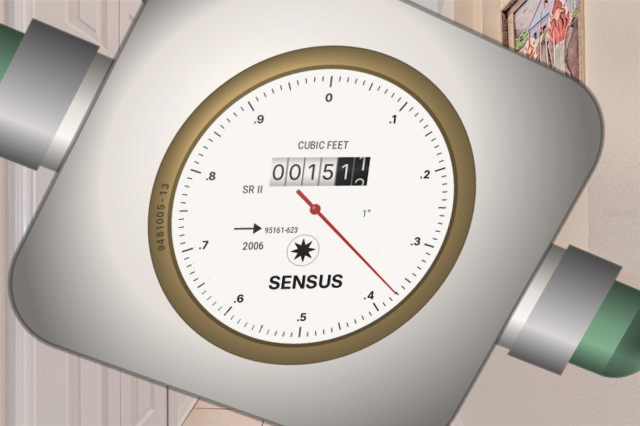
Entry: 1511.37 ft³
